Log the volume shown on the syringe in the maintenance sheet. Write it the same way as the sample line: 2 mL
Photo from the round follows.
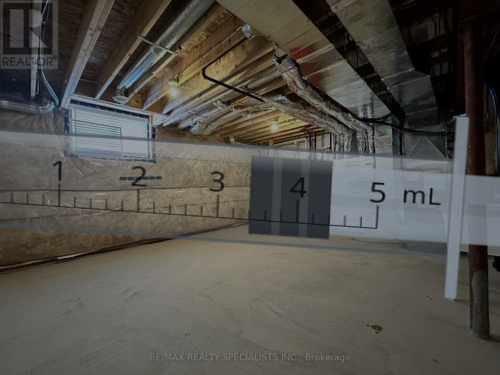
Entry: 3.4 mL
